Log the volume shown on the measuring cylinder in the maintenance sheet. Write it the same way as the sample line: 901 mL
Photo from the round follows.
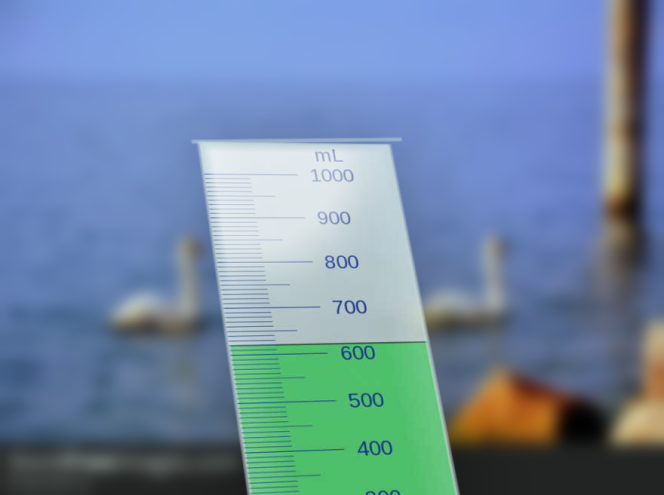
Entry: 620 mL
